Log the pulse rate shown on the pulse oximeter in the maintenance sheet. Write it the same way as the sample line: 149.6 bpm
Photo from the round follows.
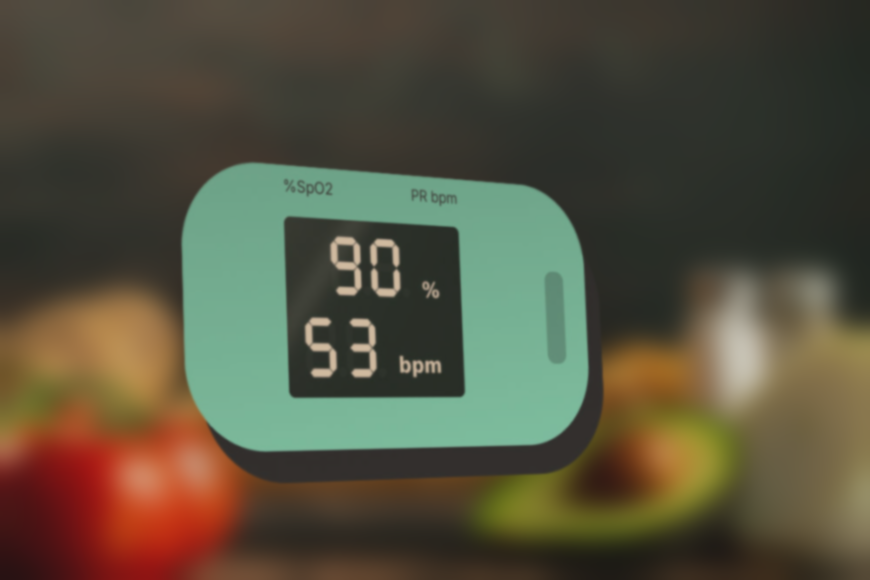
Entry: 53 bpm
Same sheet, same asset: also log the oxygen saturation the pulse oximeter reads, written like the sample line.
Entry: 90 %
